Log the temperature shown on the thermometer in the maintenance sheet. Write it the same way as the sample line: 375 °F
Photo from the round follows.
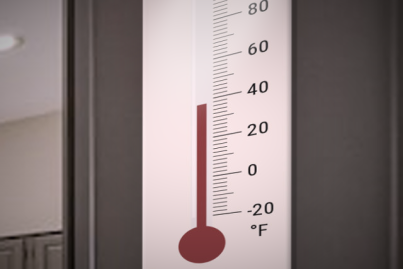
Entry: 38 °F
